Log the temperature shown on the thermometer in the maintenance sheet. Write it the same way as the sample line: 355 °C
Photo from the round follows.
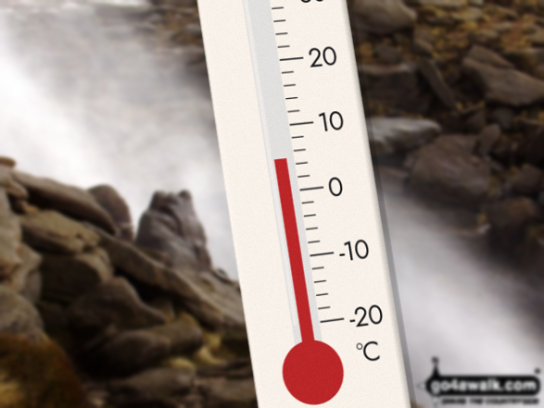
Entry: 5 °C
